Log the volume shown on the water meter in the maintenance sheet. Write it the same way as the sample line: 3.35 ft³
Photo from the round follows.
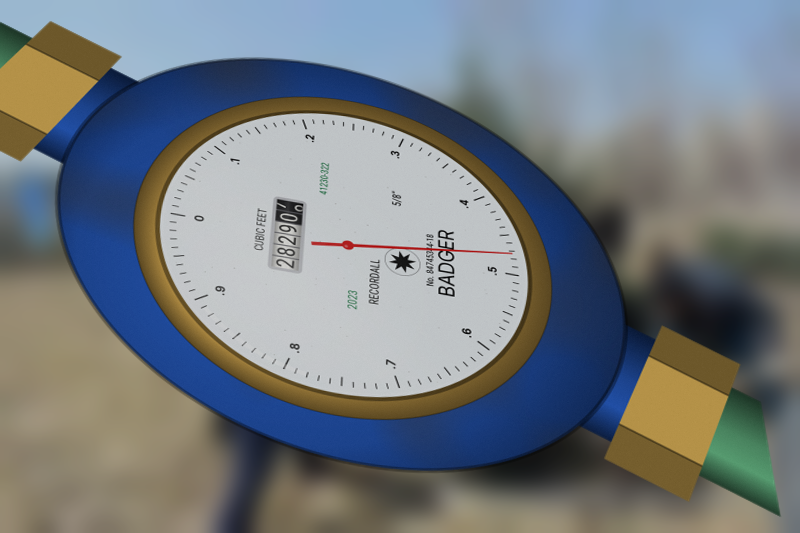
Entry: 282907.47 ft³
